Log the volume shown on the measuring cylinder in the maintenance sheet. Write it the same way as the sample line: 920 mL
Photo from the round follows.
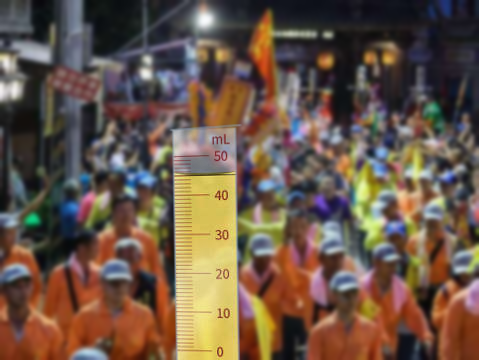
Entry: 45 mL
